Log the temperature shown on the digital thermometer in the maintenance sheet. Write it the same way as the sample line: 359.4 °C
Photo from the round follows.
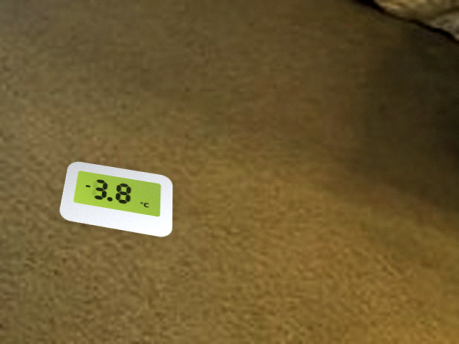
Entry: -3.8 °C
